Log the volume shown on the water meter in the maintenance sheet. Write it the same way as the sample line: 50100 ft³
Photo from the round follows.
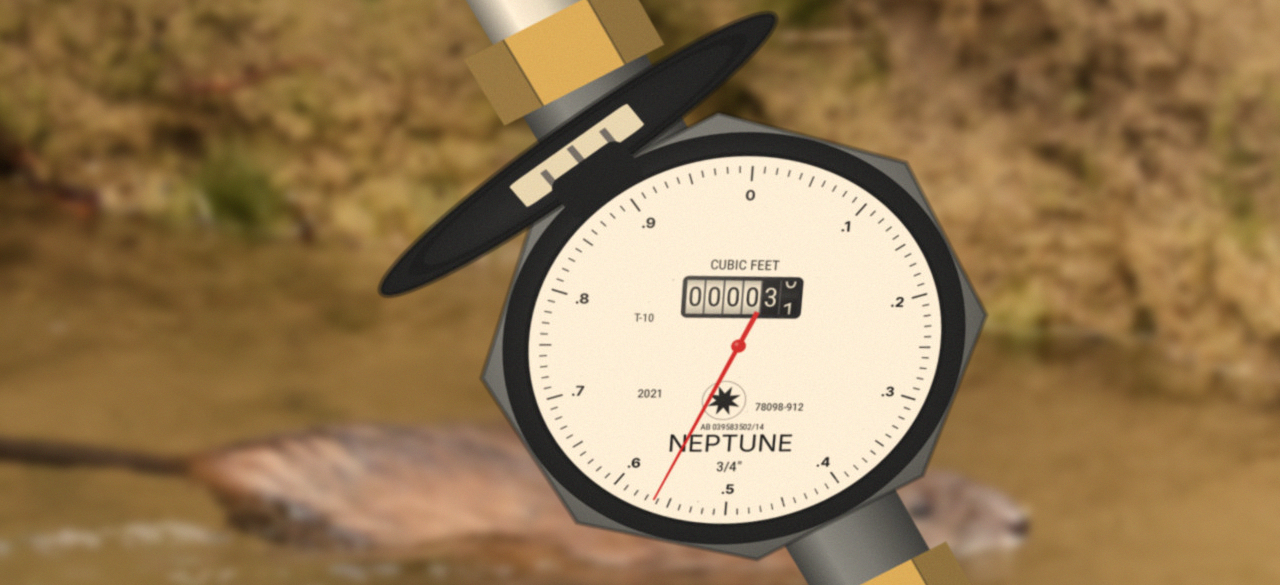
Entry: 30.56 ft³
